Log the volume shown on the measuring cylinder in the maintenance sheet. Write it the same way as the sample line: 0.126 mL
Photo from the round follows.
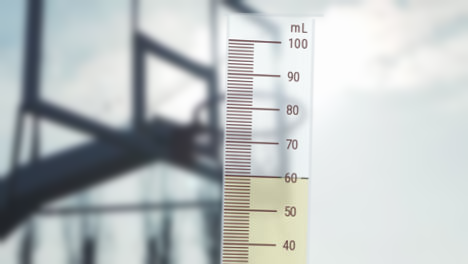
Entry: 60 mL
